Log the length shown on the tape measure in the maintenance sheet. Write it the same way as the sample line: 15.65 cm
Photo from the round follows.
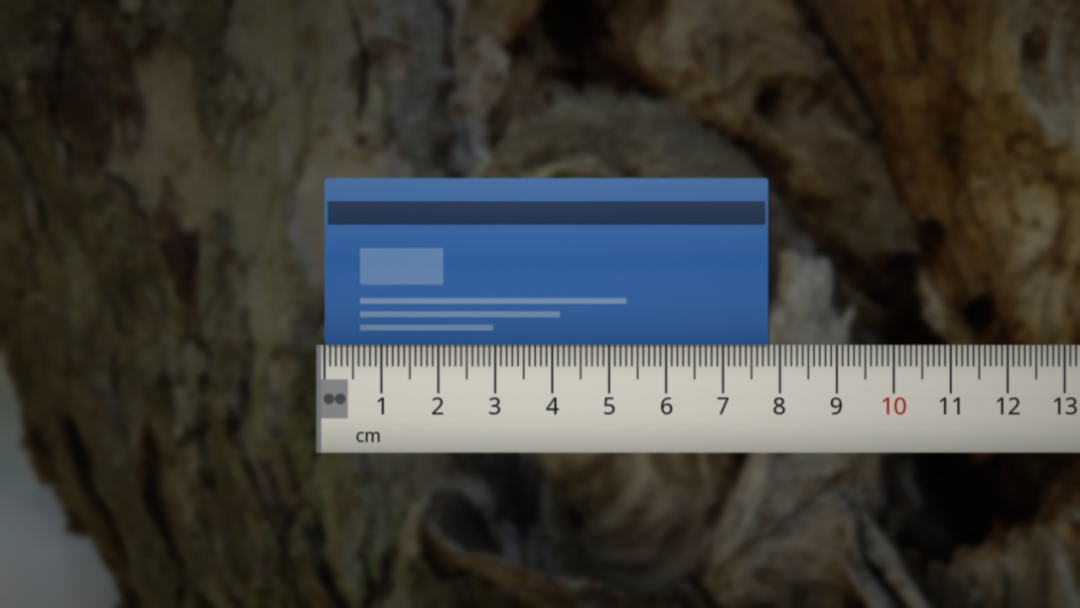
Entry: 7.8 cm
